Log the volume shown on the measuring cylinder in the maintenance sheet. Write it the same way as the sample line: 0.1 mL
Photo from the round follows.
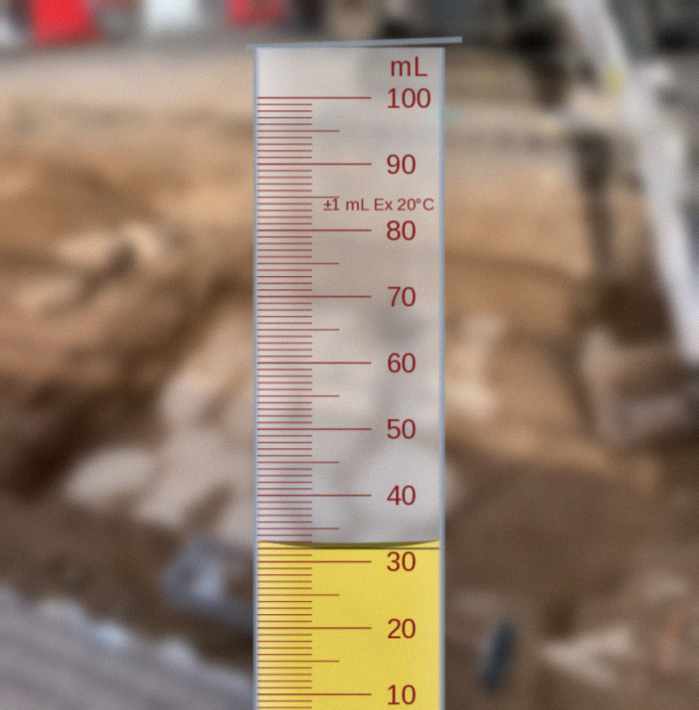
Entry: 32 mL
